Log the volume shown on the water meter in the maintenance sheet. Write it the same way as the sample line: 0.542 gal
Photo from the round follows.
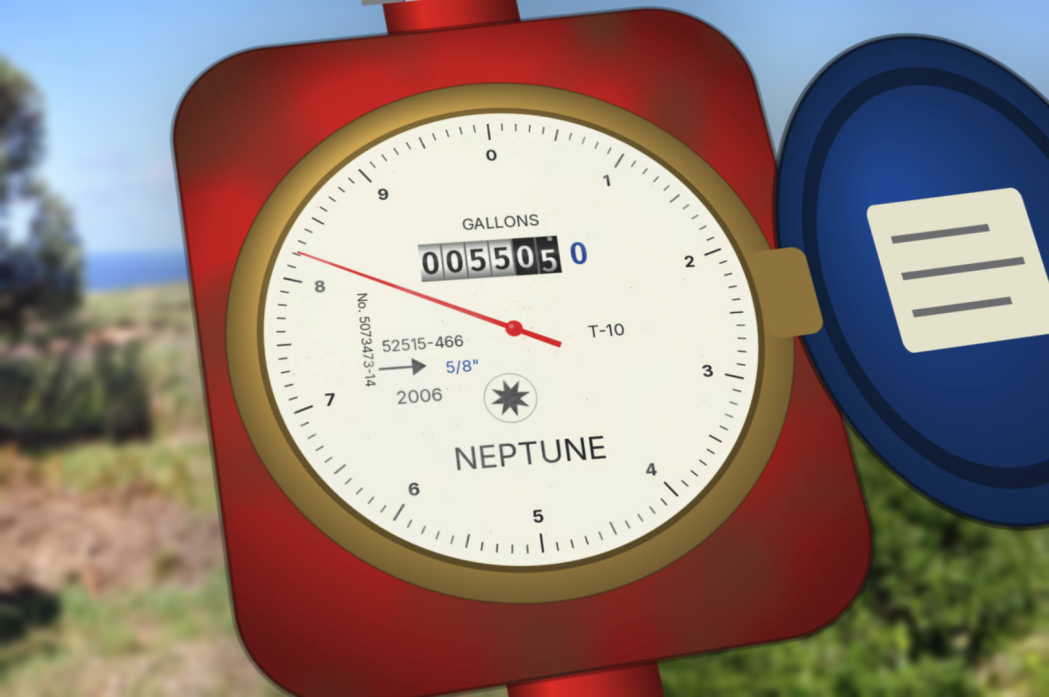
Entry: 55048.2 gal
